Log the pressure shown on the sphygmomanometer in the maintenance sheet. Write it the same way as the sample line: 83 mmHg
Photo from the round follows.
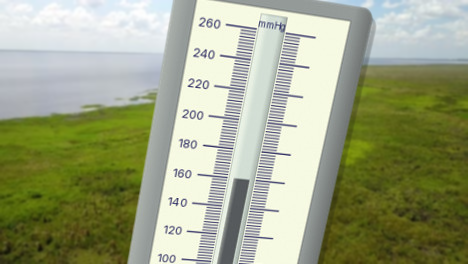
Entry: 160 mmHg
